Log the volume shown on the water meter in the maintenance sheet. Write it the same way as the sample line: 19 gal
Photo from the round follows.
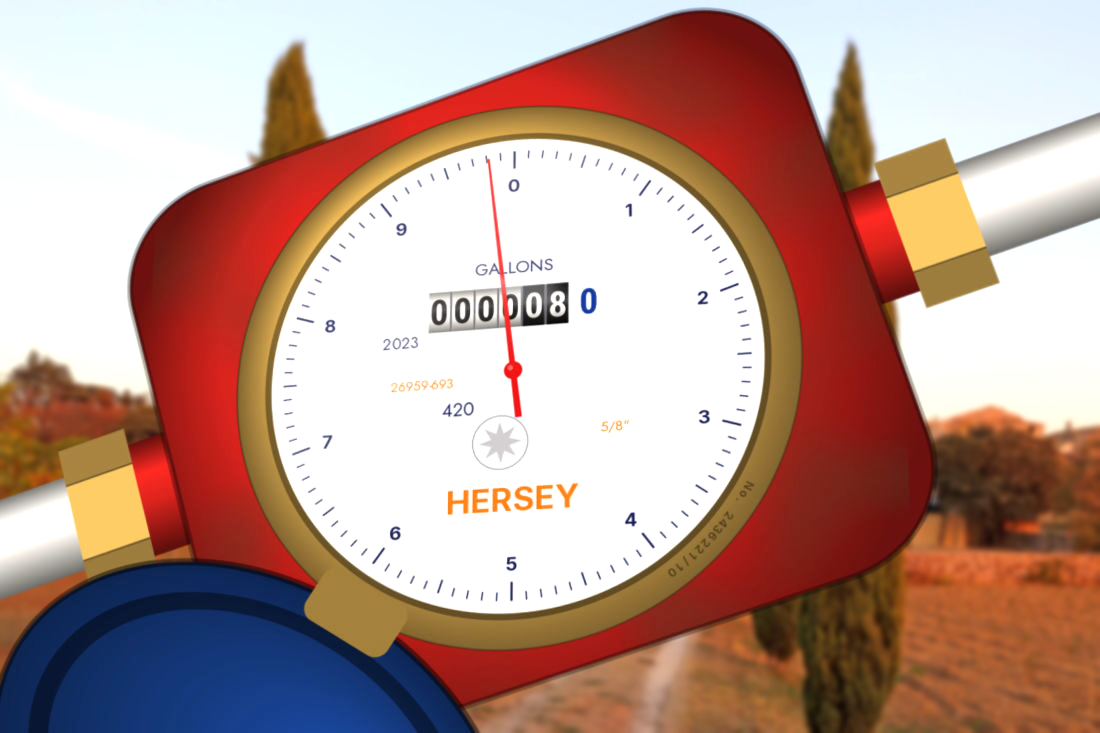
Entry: 79.8 gal
